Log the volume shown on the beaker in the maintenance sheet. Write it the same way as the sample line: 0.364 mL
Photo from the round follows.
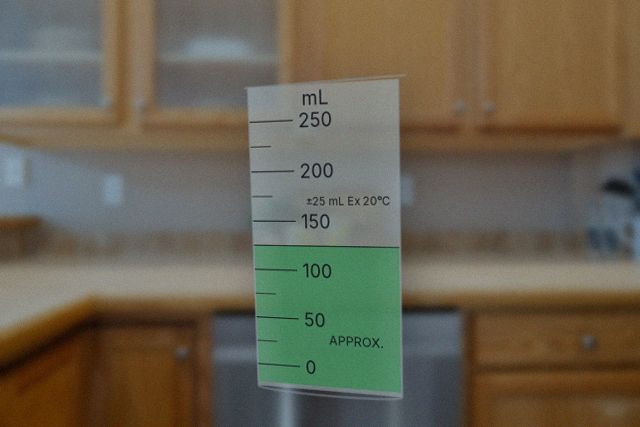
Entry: 125 mL
